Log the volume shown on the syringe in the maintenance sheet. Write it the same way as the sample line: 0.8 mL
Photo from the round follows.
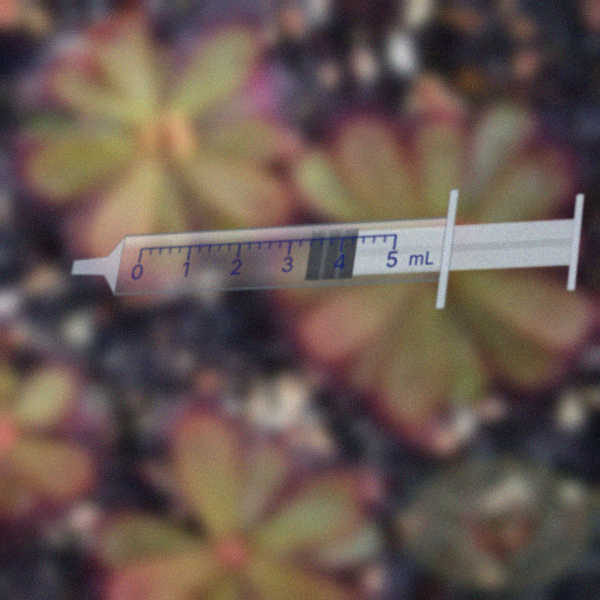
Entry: 3.4 mL
